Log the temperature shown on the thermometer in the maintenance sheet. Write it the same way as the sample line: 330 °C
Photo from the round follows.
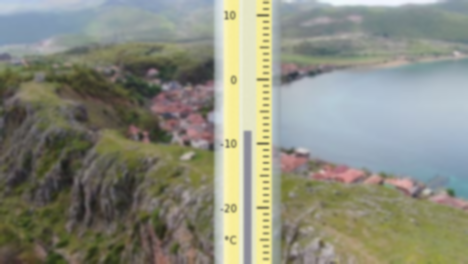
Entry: -8 °C
